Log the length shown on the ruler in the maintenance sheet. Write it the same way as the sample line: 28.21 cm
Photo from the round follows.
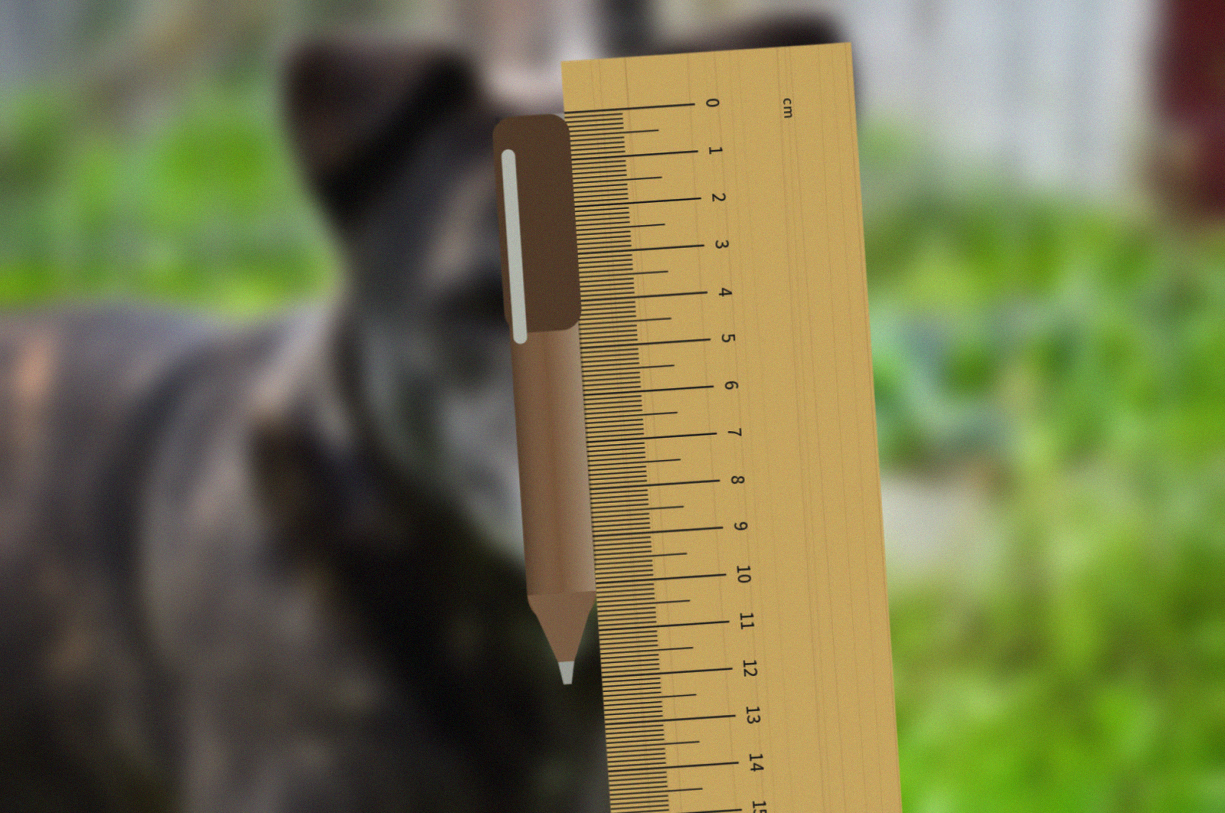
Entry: 12.1 cm
